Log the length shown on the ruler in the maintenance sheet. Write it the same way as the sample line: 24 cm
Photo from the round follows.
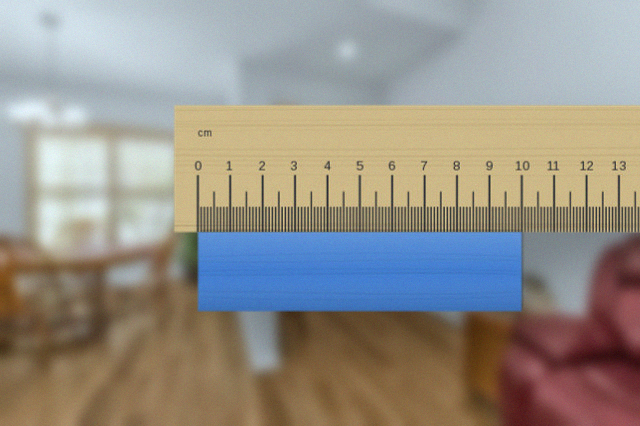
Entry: 10 cm
